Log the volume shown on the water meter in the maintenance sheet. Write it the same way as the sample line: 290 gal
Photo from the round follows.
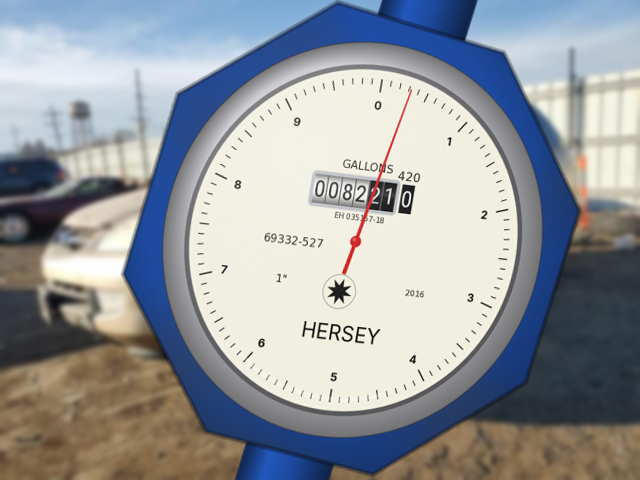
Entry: 82210.3 gal
